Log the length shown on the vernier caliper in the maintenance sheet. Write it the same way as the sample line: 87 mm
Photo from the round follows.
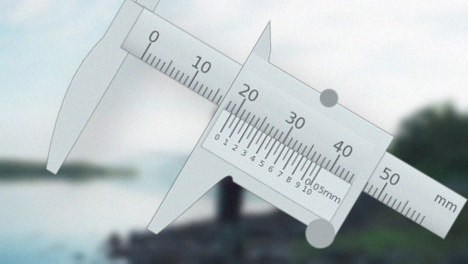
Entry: 19.2 mm
